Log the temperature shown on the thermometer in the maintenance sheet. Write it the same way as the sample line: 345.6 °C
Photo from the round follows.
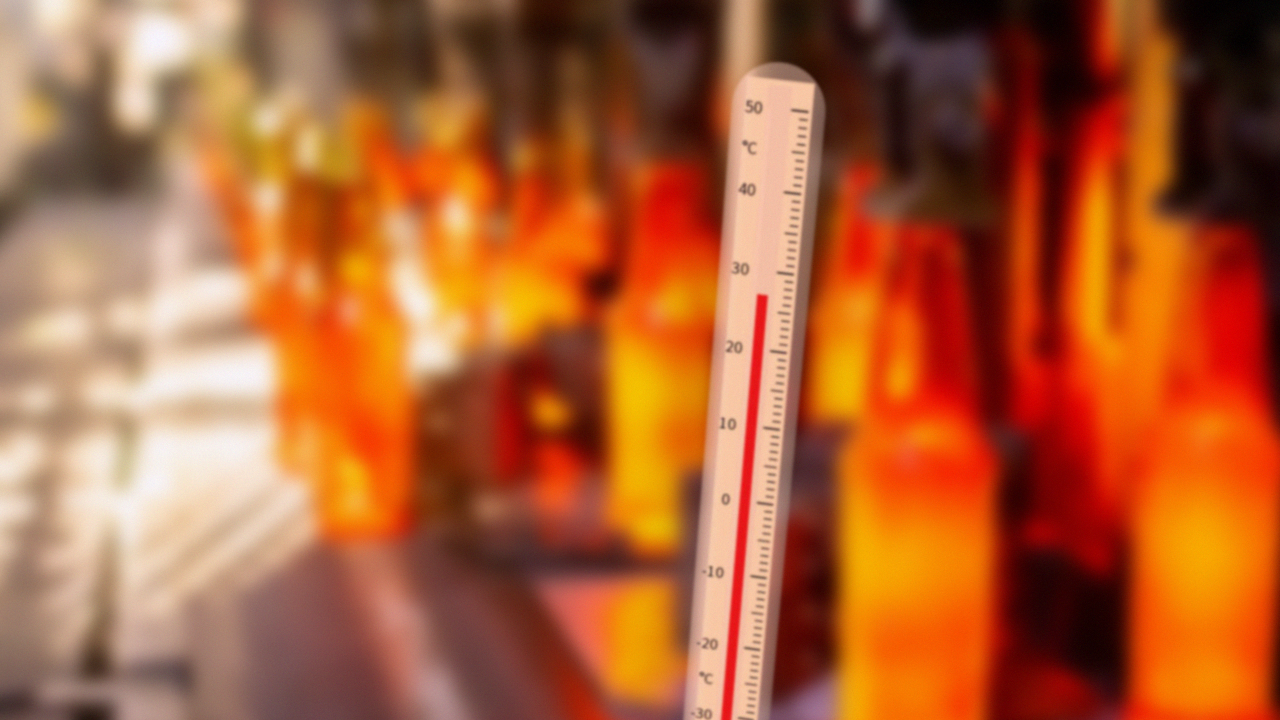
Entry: 27 °C
